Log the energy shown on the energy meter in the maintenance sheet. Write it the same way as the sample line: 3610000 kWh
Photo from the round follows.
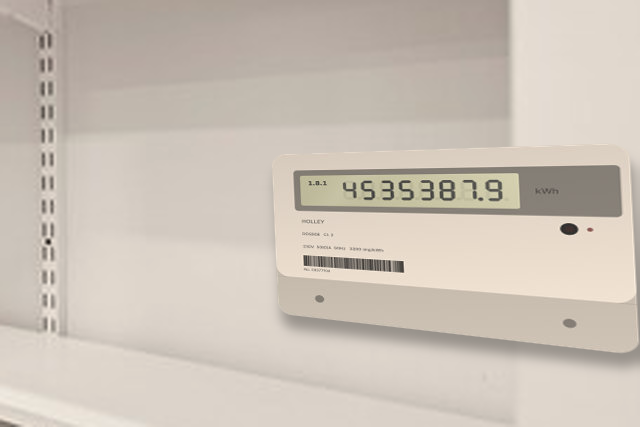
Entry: 4535387.9 kWh
